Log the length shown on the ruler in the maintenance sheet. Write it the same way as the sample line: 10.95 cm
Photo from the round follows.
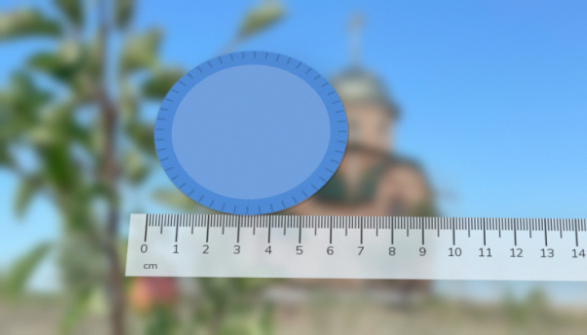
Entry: 6.5 cm
